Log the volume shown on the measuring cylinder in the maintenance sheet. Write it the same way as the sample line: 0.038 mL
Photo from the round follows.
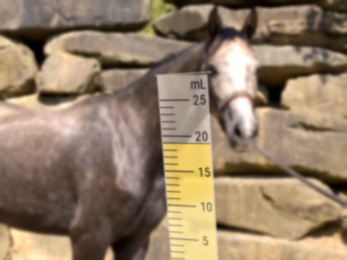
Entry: 19 mL
